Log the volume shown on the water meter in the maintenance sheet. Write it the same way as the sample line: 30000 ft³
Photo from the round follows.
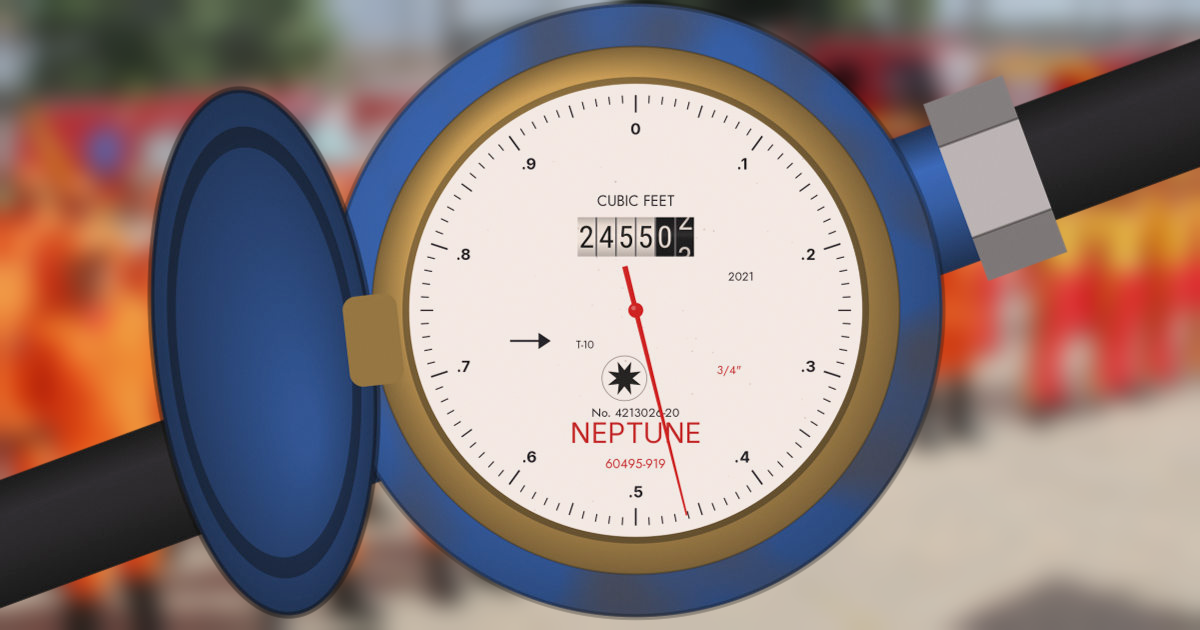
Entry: 245502.46 ft³
